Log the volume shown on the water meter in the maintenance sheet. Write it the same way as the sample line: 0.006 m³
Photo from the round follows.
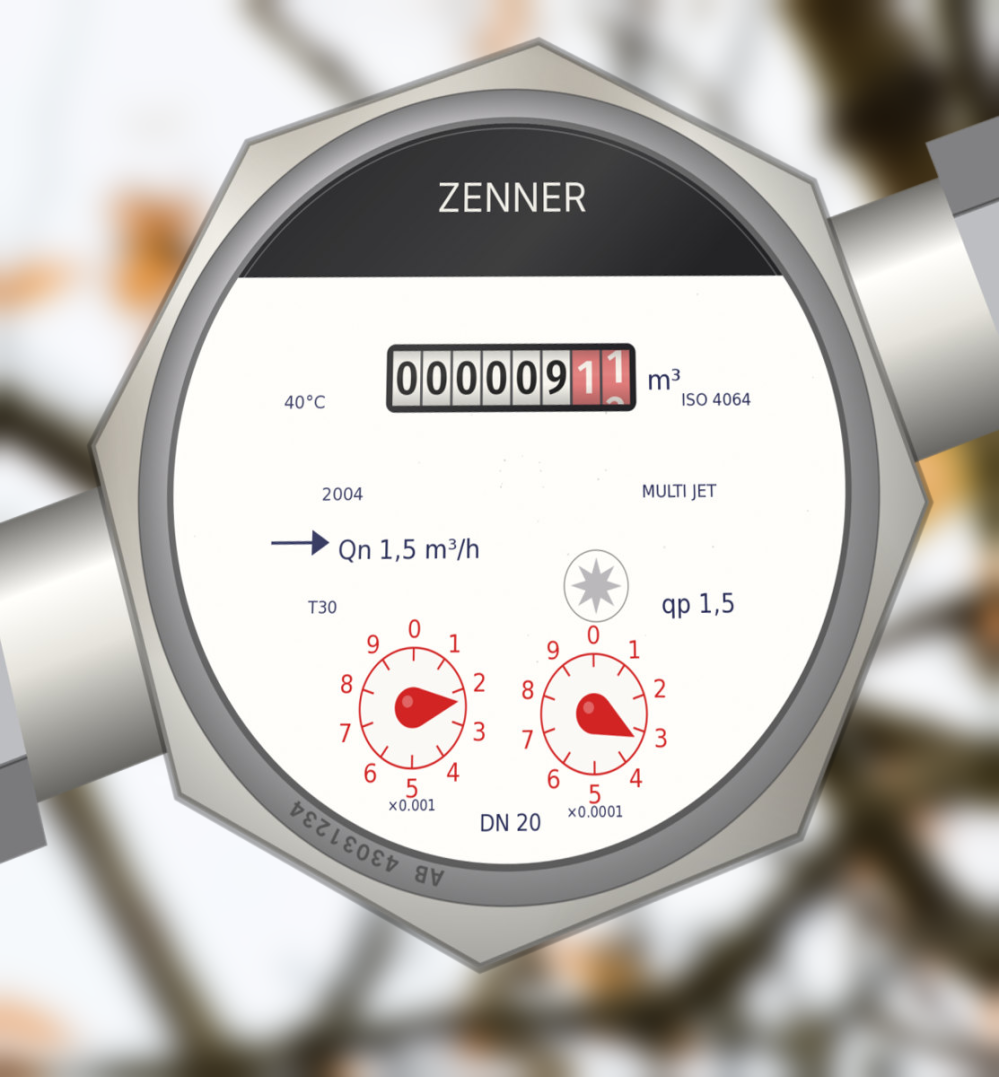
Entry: 9.1123 m³
